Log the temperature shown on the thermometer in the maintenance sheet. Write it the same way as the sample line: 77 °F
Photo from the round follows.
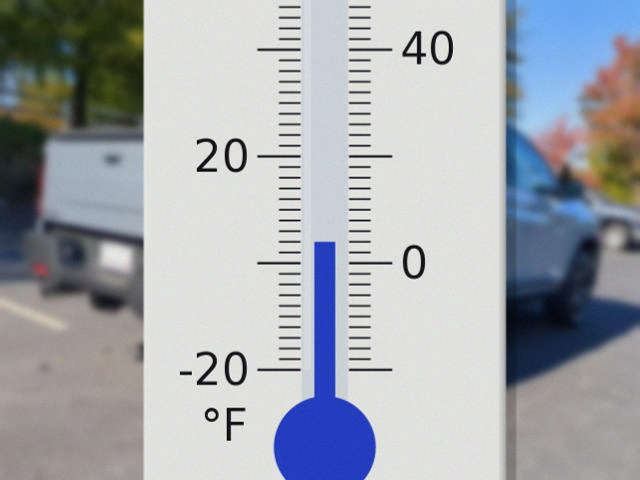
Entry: 4 °F
